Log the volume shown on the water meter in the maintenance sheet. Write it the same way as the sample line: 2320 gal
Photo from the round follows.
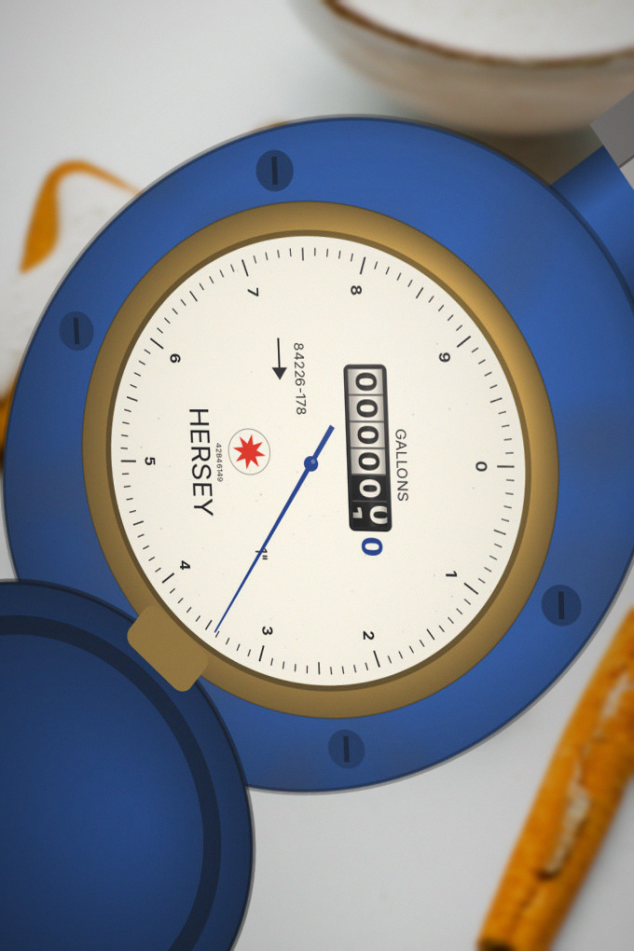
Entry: 3.4 gal
